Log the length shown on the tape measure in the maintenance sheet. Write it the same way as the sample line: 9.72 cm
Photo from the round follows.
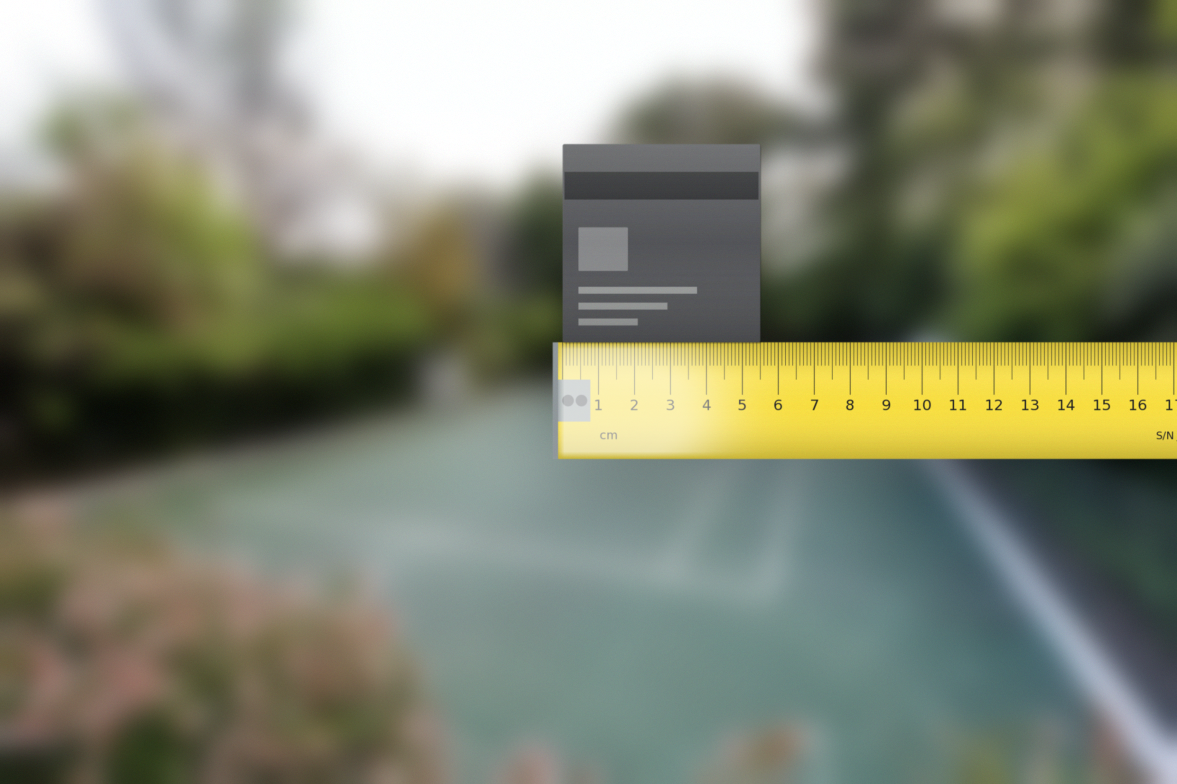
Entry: 5.5 cm
